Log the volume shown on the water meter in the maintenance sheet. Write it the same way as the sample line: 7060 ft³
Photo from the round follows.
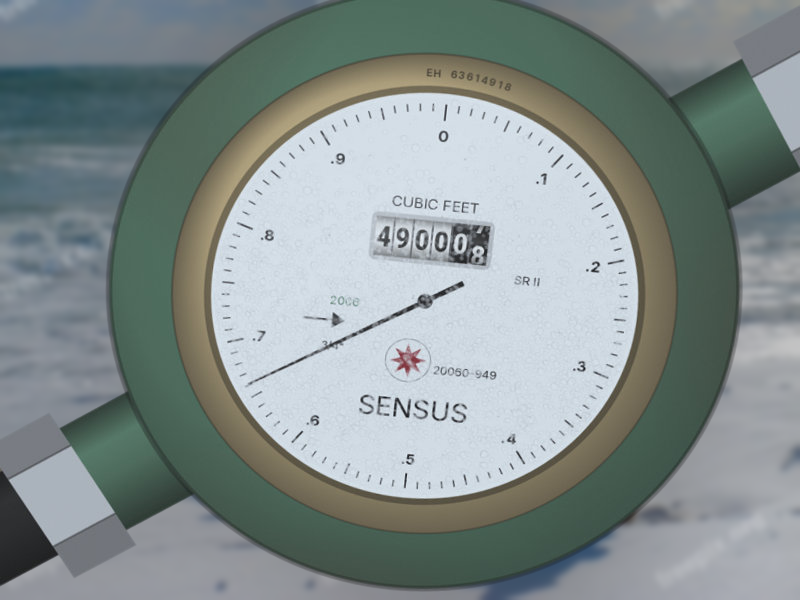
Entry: 490007.66 ft³
